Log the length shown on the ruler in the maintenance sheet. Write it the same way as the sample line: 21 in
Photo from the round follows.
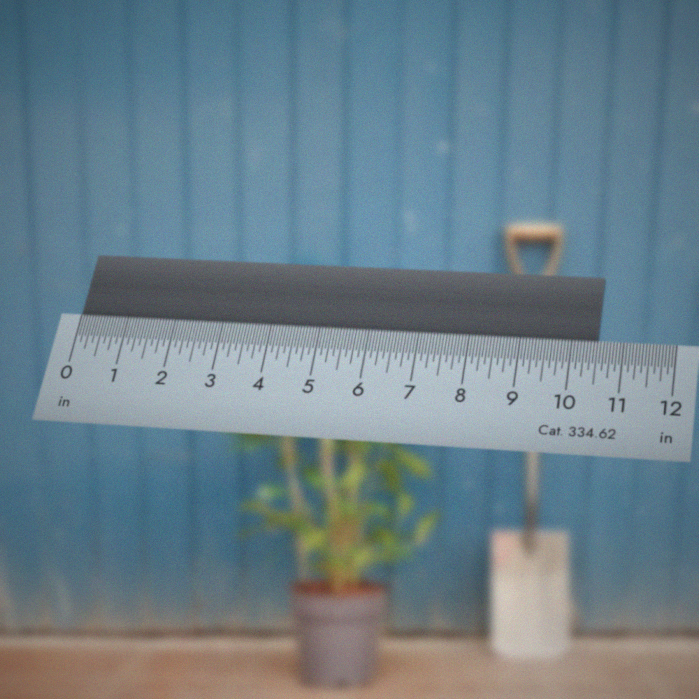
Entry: 10.5 in
